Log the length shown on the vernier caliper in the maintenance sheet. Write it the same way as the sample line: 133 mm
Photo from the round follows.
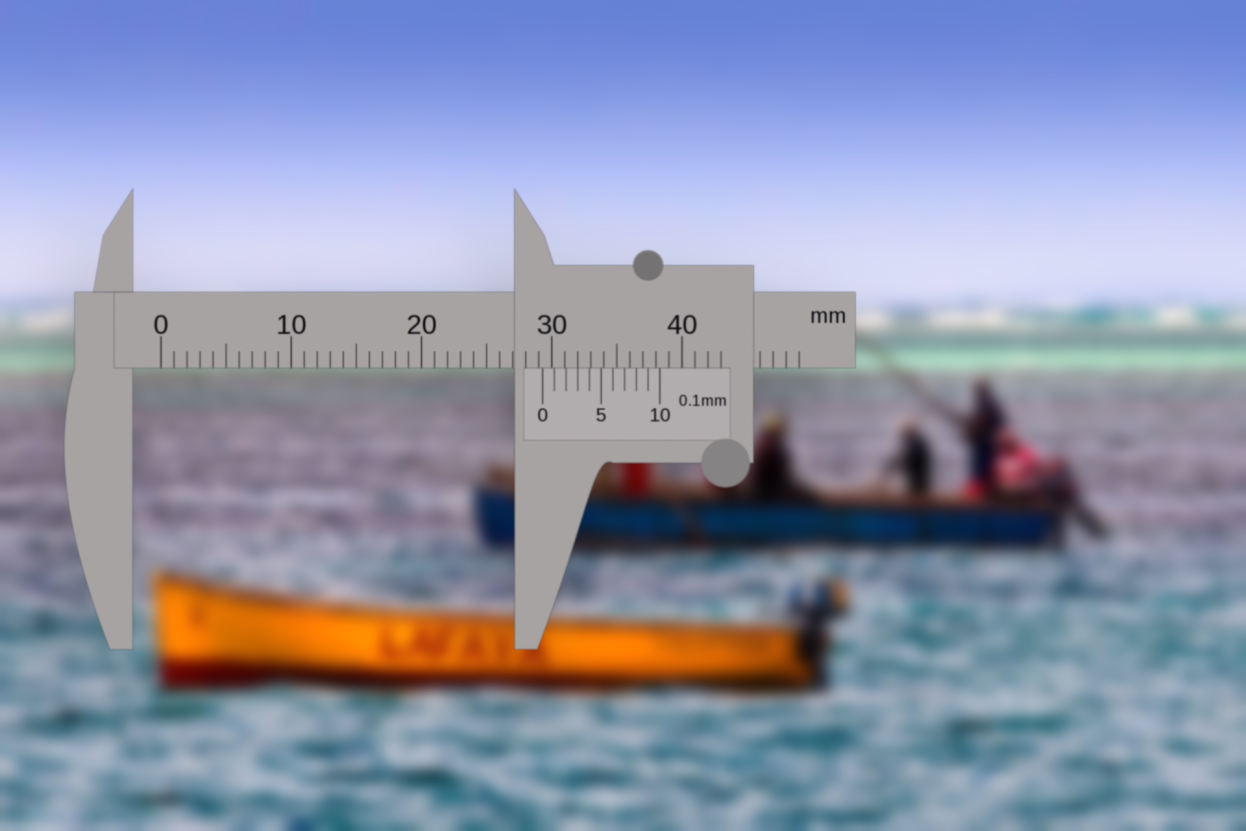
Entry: 29.3 mm
